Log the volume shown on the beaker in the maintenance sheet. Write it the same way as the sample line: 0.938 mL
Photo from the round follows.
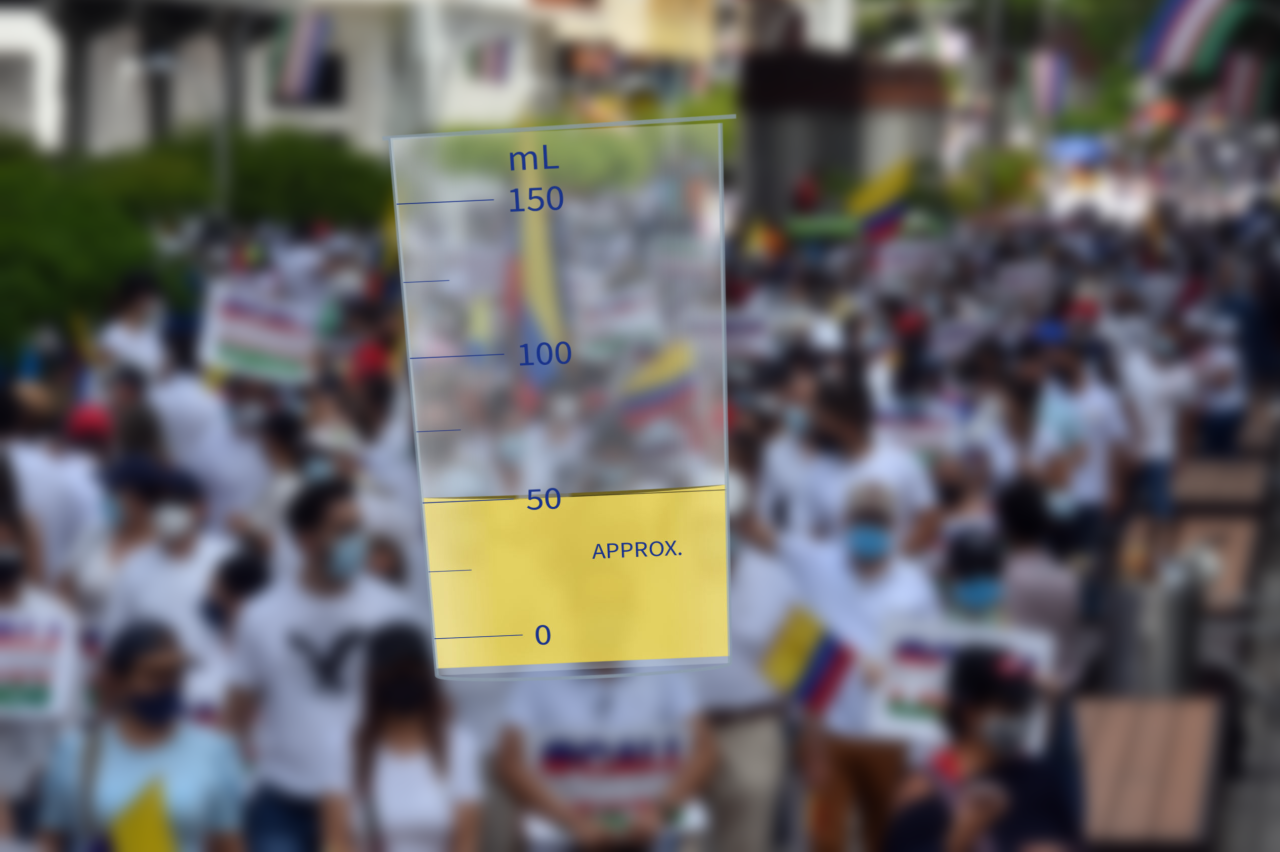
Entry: 50 mL
